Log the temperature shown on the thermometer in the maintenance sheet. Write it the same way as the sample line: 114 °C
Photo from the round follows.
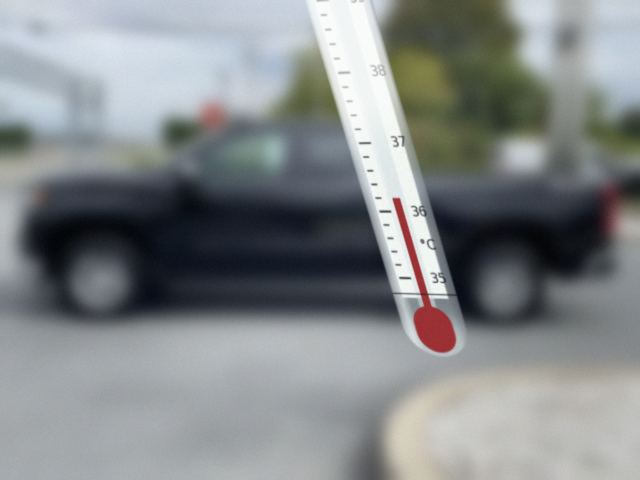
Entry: 36.2 °C
